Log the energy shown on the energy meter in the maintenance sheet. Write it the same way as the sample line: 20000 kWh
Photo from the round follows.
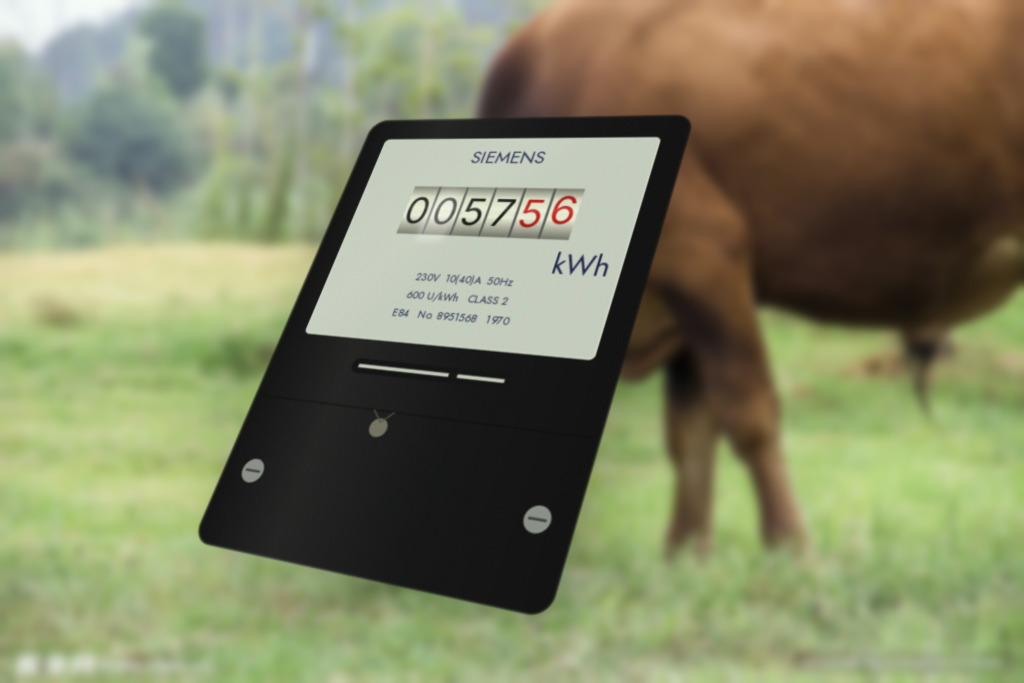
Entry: 57.56 kWh
